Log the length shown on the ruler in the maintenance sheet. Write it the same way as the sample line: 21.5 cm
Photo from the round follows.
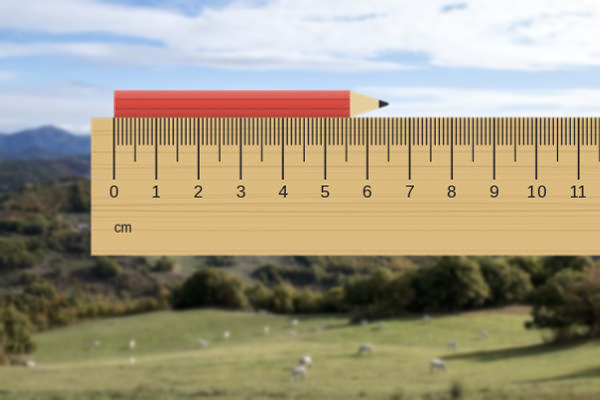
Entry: 6.5 cm
